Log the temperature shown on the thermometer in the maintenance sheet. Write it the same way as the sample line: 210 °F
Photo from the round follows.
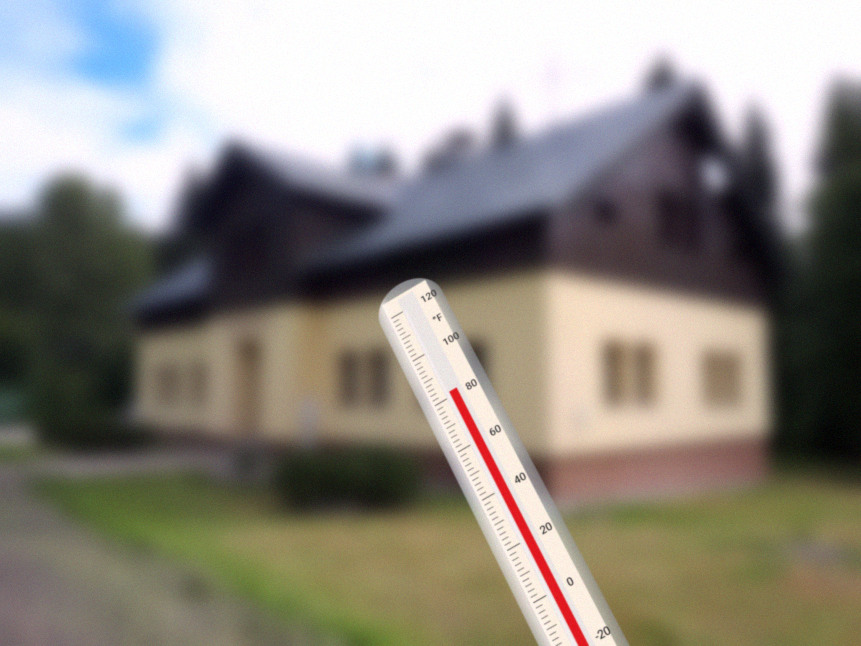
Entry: 82 °F
